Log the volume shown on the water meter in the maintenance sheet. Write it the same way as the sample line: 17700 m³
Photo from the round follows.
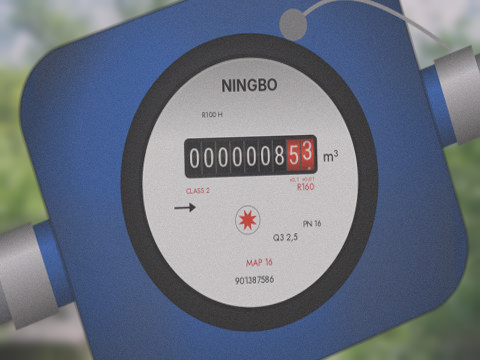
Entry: 8.53 m³
